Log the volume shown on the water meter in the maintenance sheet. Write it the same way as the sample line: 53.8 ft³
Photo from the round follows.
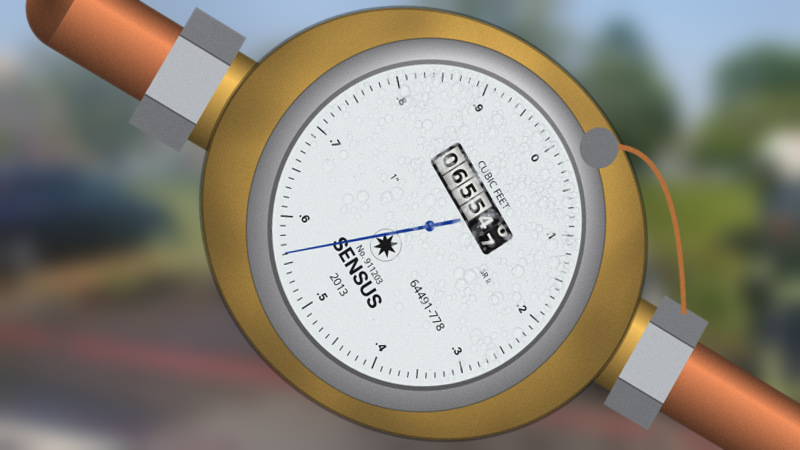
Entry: 65546.56 ft³
